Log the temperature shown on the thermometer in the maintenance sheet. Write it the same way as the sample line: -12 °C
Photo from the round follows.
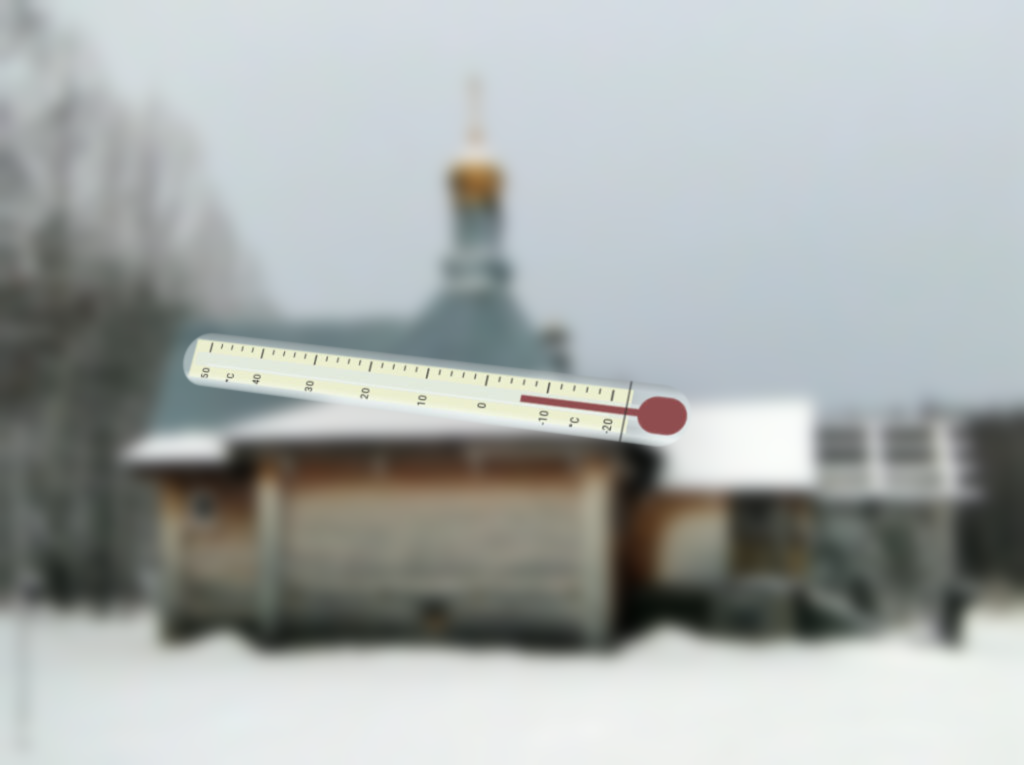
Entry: -6 °C
